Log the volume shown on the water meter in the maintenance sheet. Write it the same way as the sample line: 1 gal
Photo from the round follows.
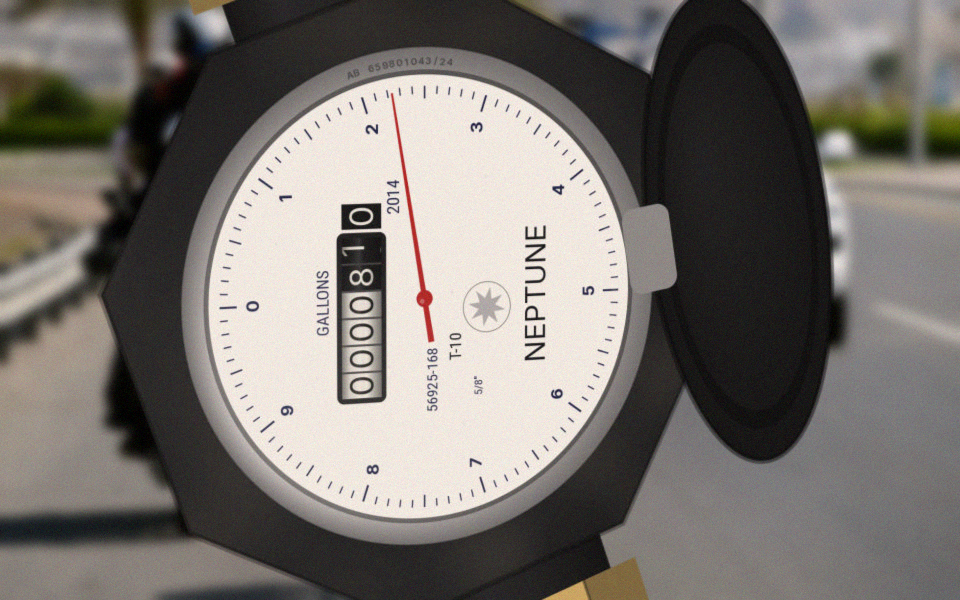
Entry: 812.2 gal
